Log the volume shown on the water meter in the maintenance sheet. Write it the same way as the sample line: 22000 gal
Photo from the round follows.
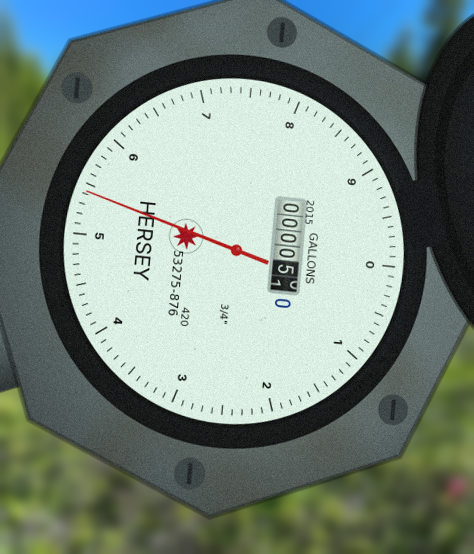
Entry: 505.4 gal
